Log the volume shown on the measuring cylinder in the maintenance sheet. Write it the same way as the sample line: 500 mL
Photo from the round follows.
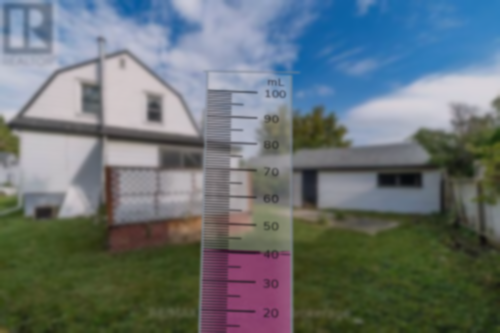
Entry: 40 mL
